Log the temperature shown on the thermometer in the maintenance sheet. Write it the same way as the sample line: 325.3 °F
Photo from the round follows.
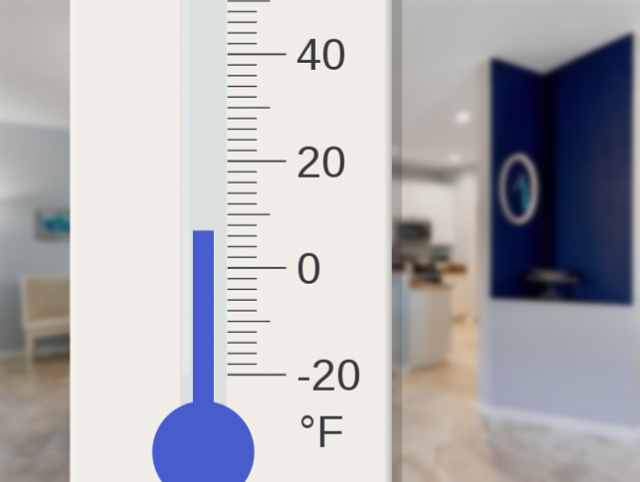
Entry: 7 °F
